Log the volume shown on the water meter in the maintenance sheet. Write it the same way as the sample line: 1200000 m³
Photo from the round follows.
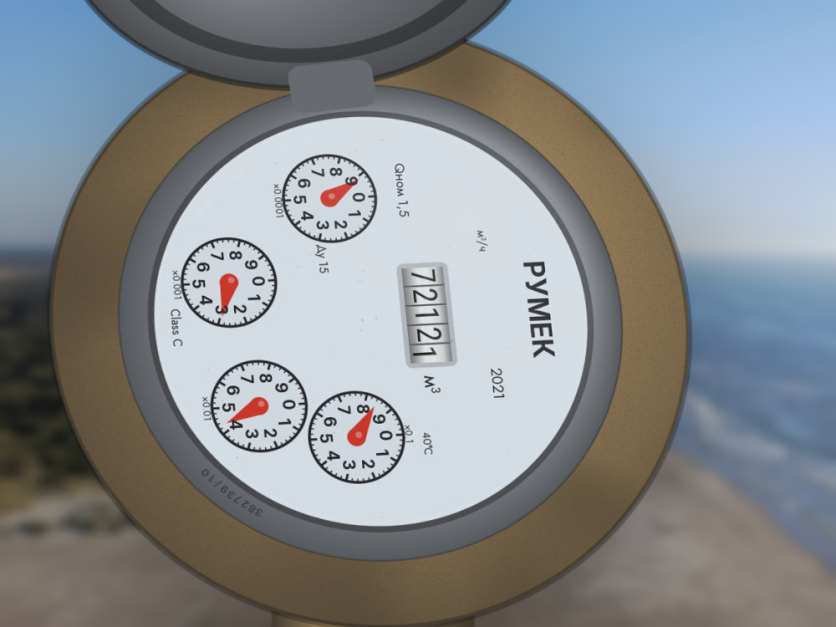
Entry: 72120.8429 m³
